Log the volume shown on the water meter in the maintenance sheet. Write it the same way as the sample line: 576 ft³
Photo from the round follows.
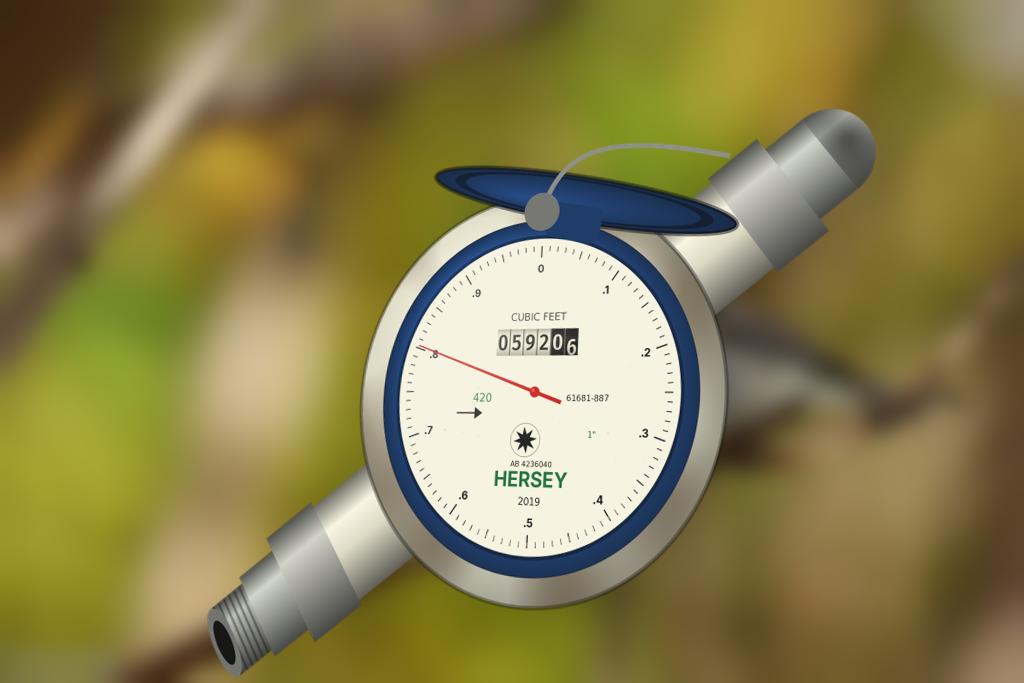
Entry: 59205.80 ft³
